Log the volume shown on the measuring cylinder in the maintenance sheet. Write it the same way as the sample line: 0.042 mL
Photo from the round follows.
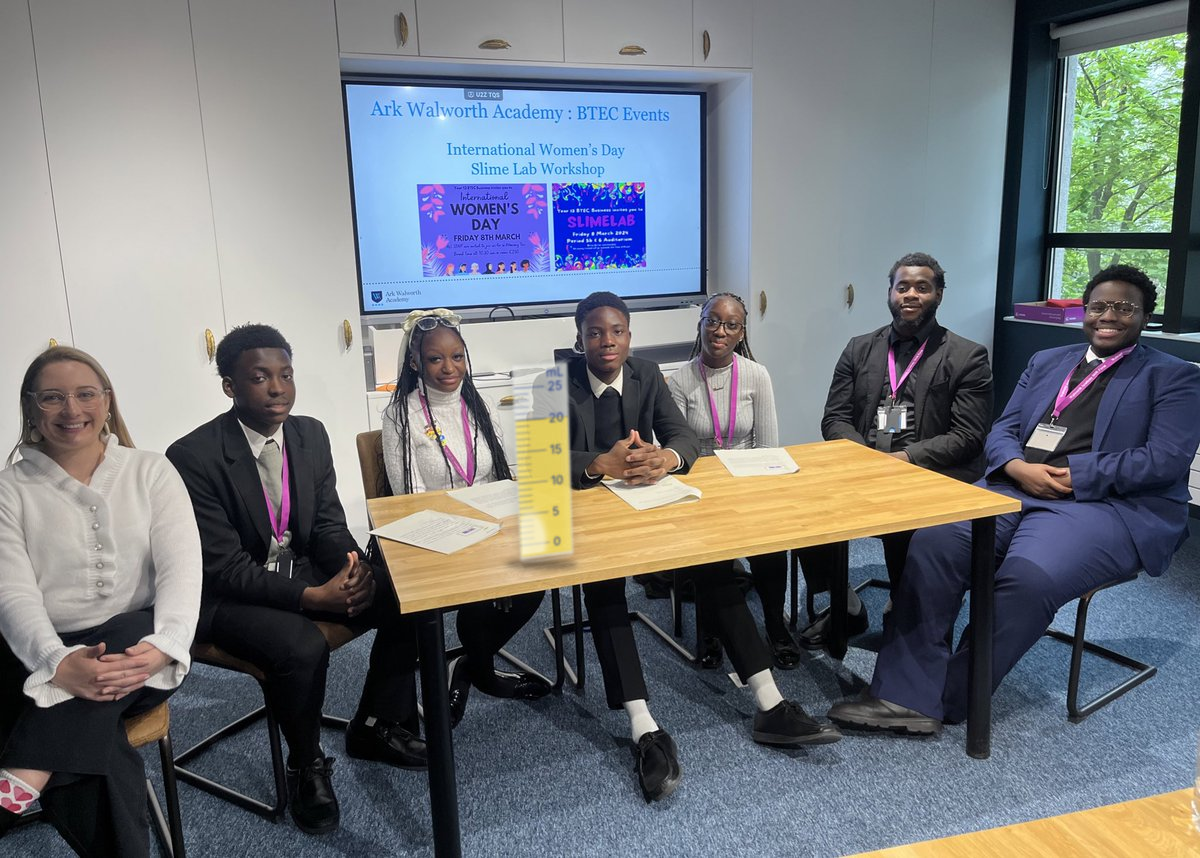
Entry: 20 mL
